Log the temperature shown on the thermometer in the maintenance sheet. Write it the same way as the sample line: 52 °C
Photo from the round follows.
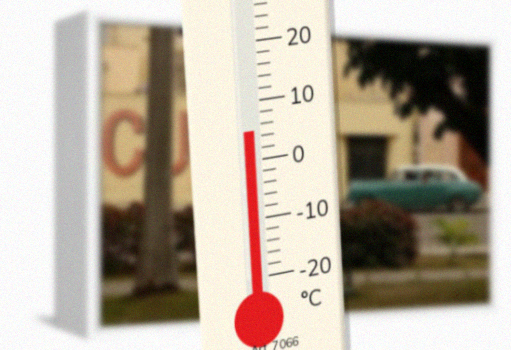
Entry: 5 °C
